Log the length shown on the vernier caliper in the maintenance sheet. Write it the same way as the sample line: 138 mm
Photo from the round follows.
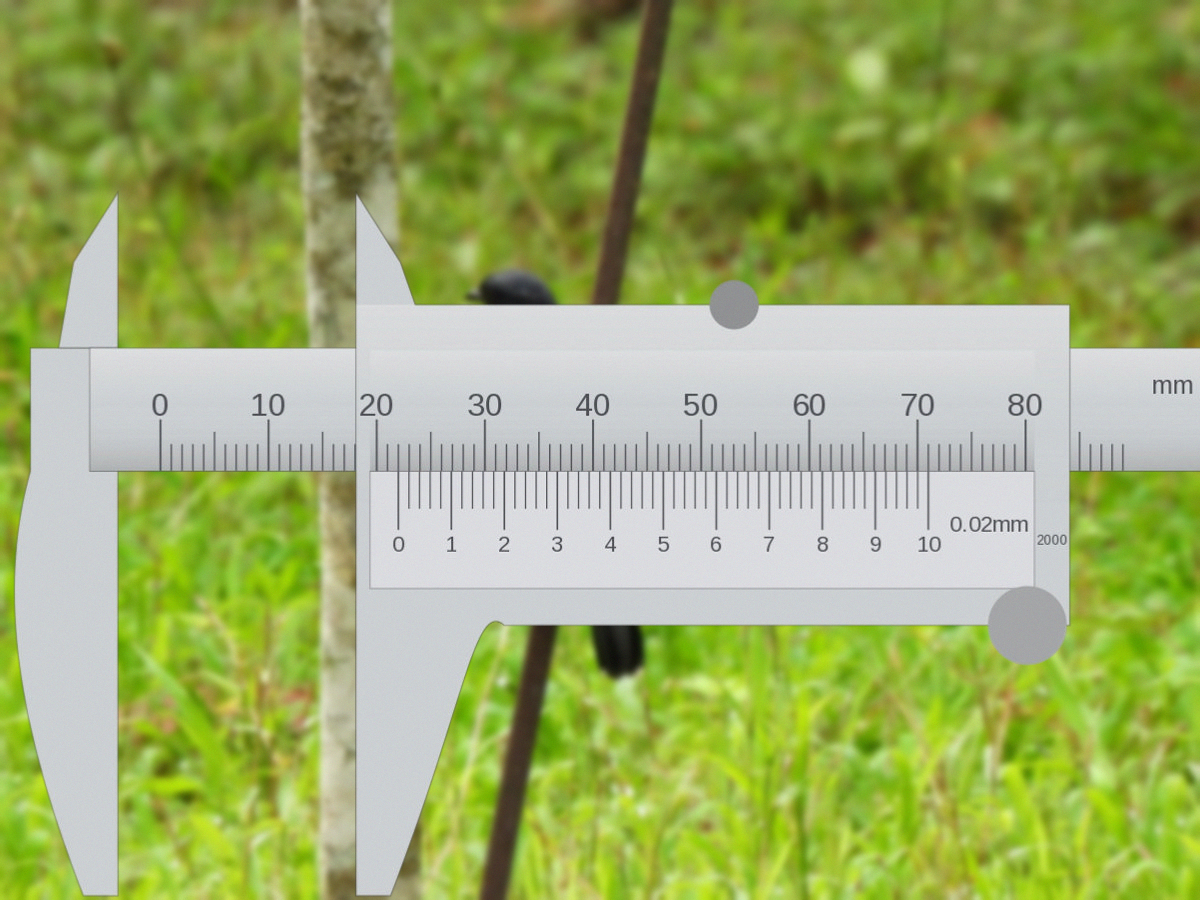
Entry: 22.0 mm
